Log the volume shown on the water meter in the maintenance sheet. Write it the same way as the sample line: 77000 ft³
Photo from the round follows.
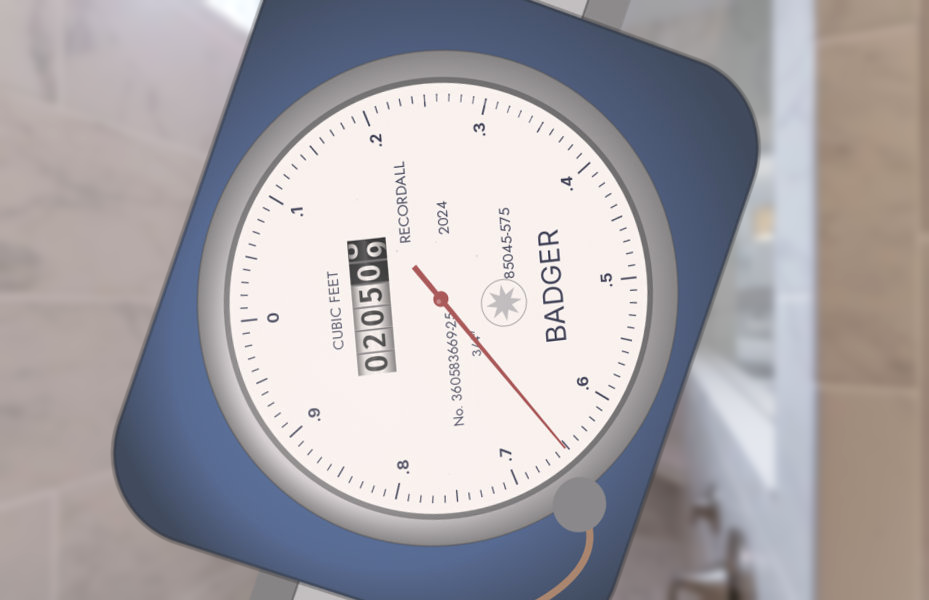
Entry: 20508.65 ft³
